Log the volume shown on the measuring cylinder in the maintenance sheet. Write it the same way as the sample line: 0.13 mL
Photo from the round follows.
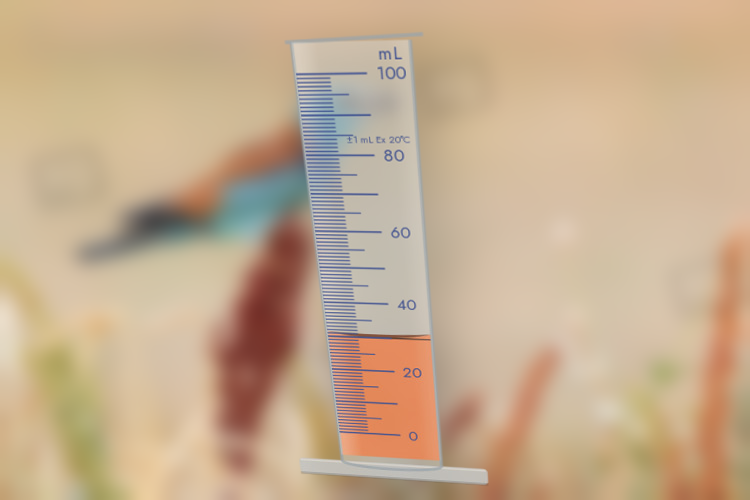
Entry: 30 mL
